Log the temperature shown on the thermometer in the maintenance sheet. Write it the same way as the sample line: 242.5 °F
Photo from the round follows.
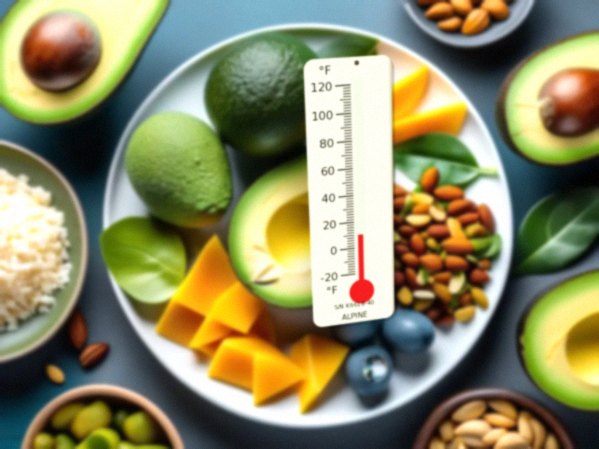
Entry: 10 °F
